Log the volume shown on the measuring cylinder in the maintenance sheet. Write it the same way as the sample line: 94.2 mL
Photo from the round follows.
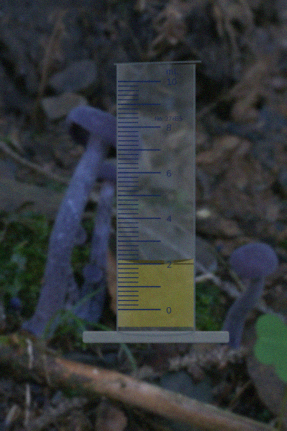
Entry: 2 mL
